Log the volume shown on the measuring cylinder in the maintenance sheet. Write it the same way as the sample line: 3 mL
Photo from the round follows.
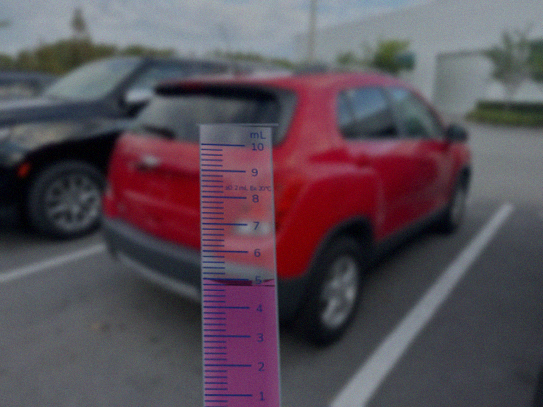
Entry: 4.8 mL
